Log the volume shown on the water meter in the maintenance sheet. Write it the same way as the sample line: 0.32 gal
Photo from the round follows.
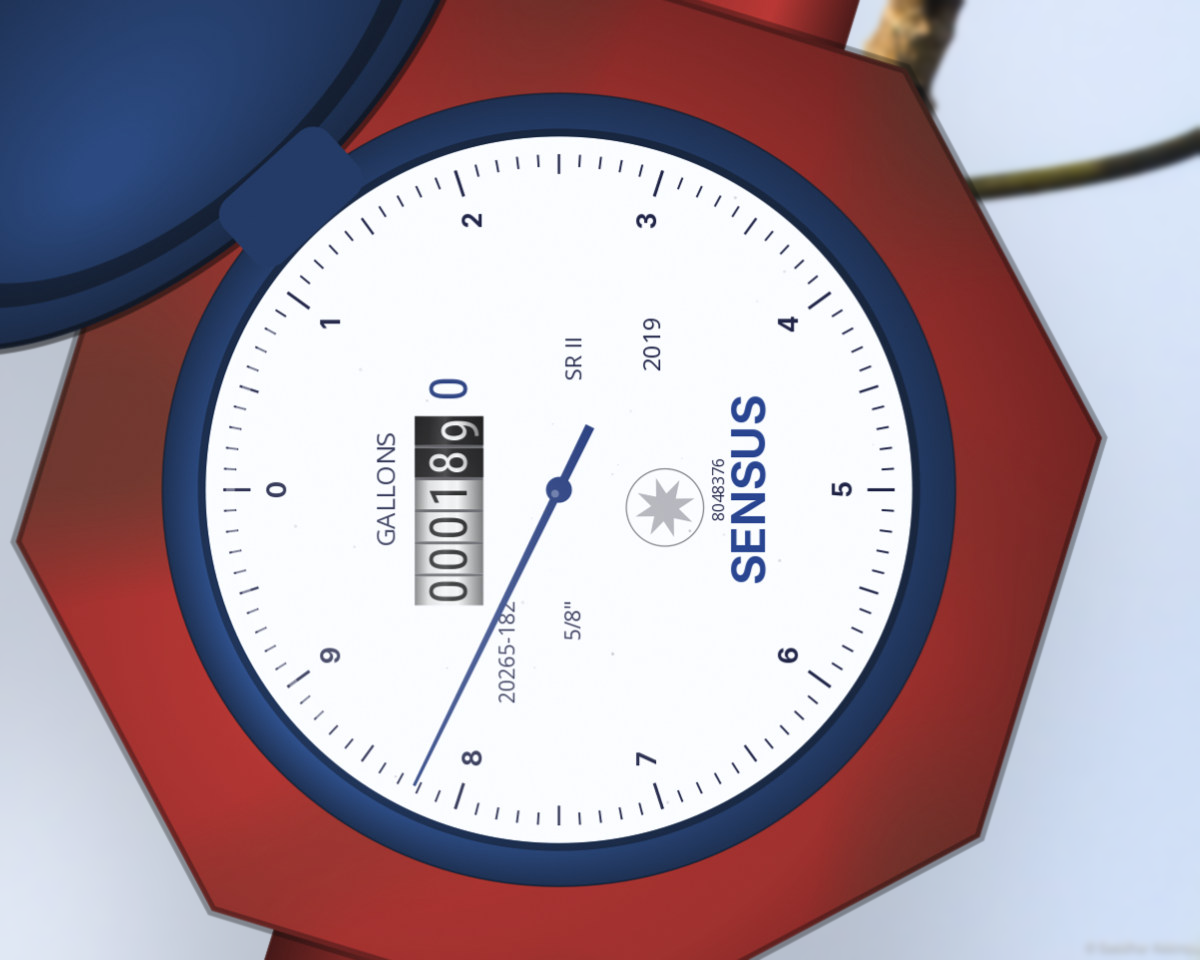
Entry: 1888.2 gal
